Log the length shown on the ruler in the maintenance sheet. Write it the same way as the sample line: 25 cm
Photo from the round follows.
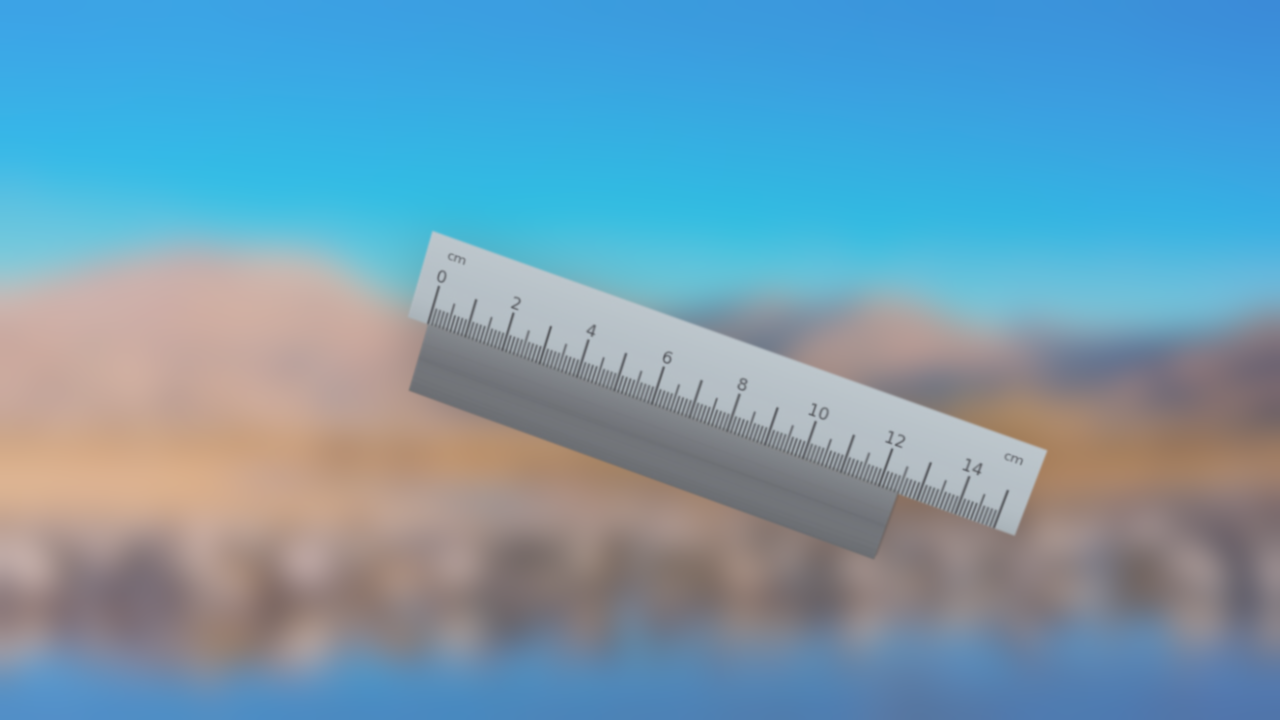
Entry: 12.5 cm
